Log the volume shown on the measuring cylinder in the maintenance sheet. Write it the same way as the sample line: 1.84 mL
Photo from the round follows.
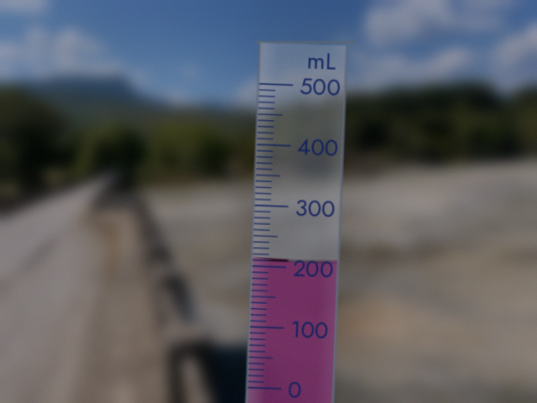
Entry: 210 mL
